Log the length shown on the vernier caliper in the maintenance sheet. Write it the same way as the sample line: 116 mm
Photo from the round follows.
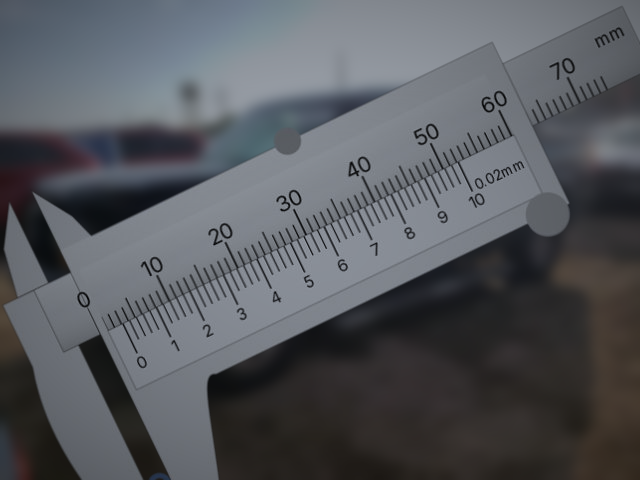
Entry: 3.2 mm
